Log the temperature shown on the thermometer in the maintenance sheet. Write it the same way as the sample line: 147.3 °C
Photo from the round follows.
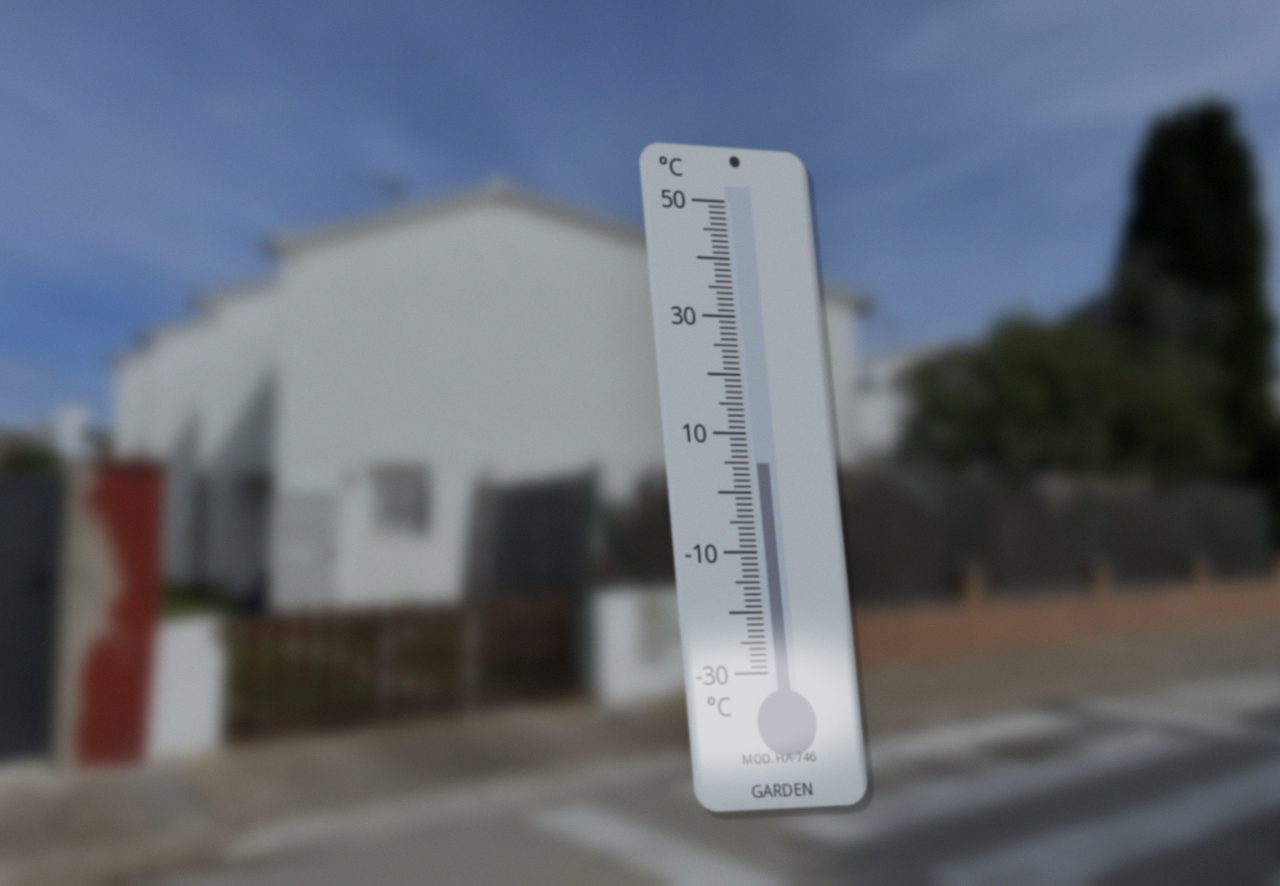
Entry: 5 °C
